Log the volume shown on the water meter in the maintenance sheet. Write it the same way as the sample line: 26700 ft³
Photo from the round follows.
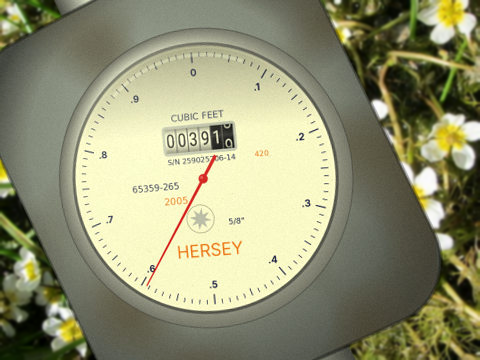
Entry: 3918.59 ft³
